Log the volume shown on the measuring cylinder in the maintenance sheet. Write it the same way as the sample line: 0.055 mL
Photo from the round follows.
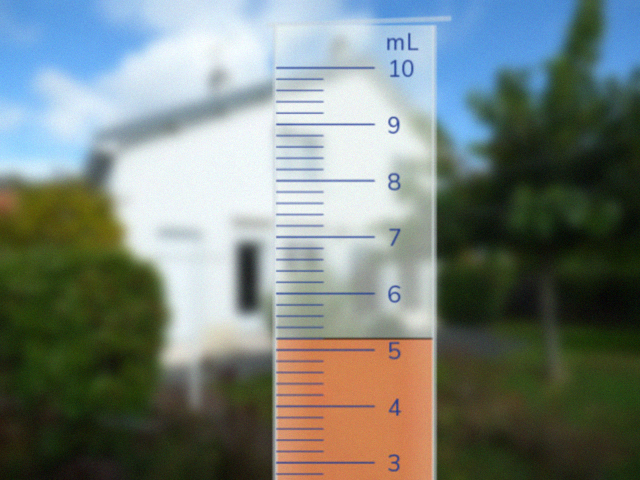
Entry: 5.2 mL
